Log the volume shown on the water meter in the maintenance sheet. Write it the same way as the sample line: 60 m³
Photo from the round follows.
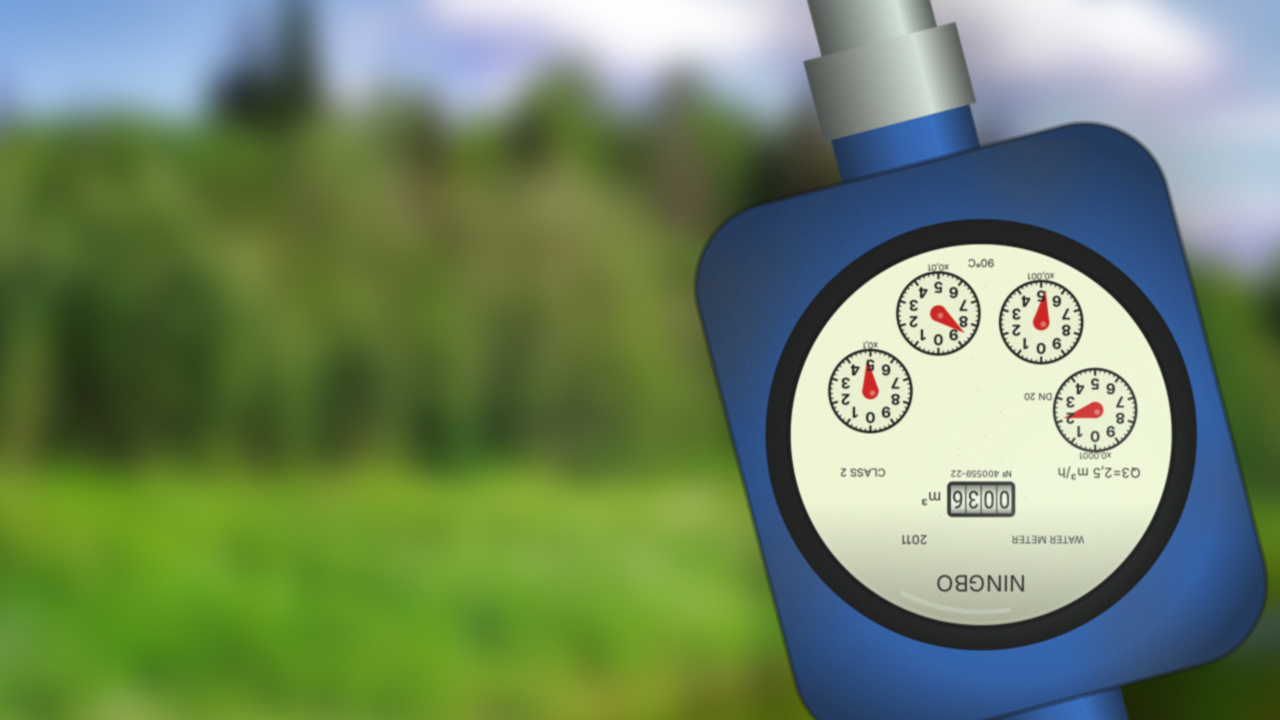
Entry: 36.4852 m³
